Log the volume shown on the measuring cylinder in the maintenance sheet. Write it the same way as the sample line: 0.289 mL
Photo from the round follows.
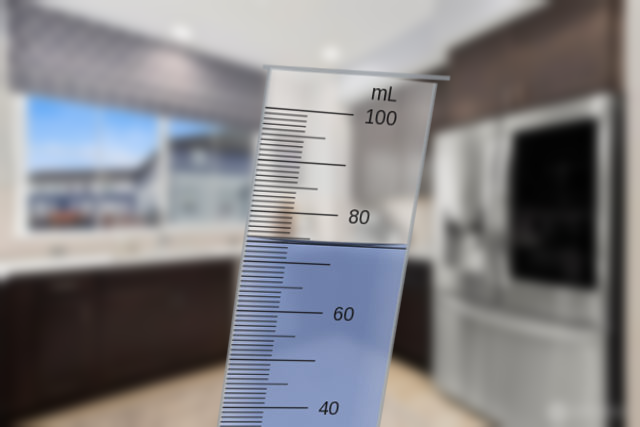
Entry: 74 mL
